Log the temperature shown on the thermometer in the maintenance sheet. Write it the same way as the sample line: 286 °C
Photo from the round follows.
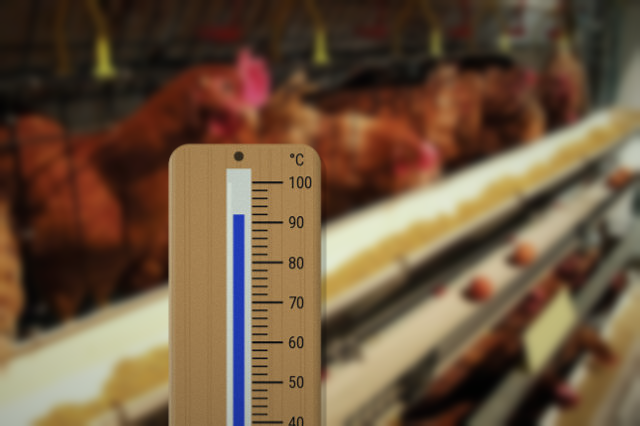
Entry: 92 °C
